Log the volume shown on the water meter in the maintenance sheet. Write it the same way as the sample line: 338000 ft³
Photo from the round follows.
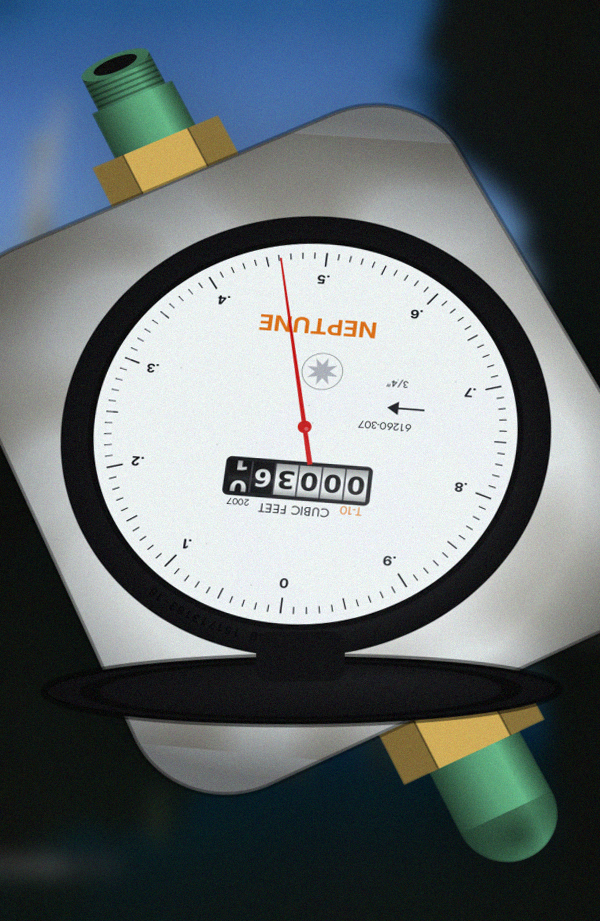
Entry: 360.46 ft³
